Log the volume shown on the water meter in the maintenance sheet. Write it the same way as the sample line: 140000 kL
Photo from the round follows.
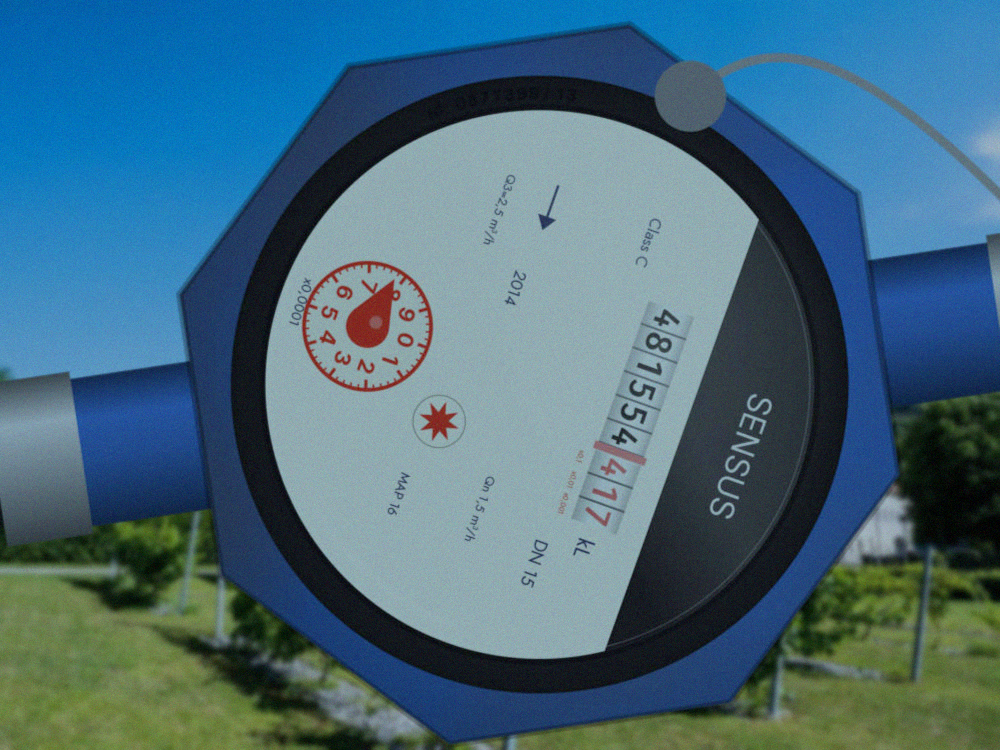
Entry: 481554.4177 kL
